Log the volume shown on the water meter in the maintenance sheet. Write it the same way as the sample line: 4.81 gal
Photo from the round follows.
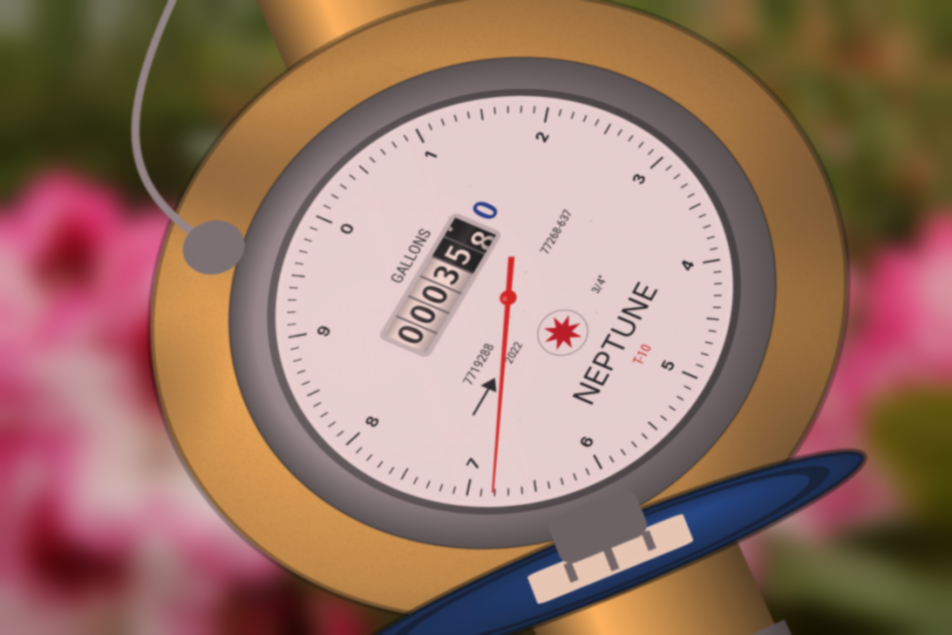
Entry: 3576.8 gal
